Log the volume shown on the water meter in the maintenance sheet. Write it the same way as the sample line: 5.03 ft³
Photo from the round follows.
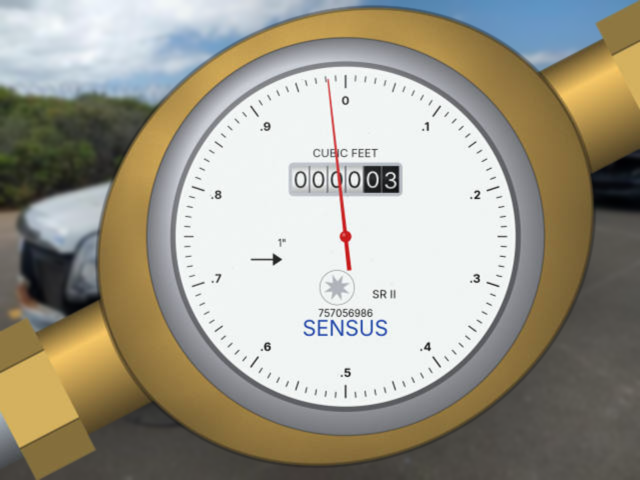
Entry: 2.98 ft³
